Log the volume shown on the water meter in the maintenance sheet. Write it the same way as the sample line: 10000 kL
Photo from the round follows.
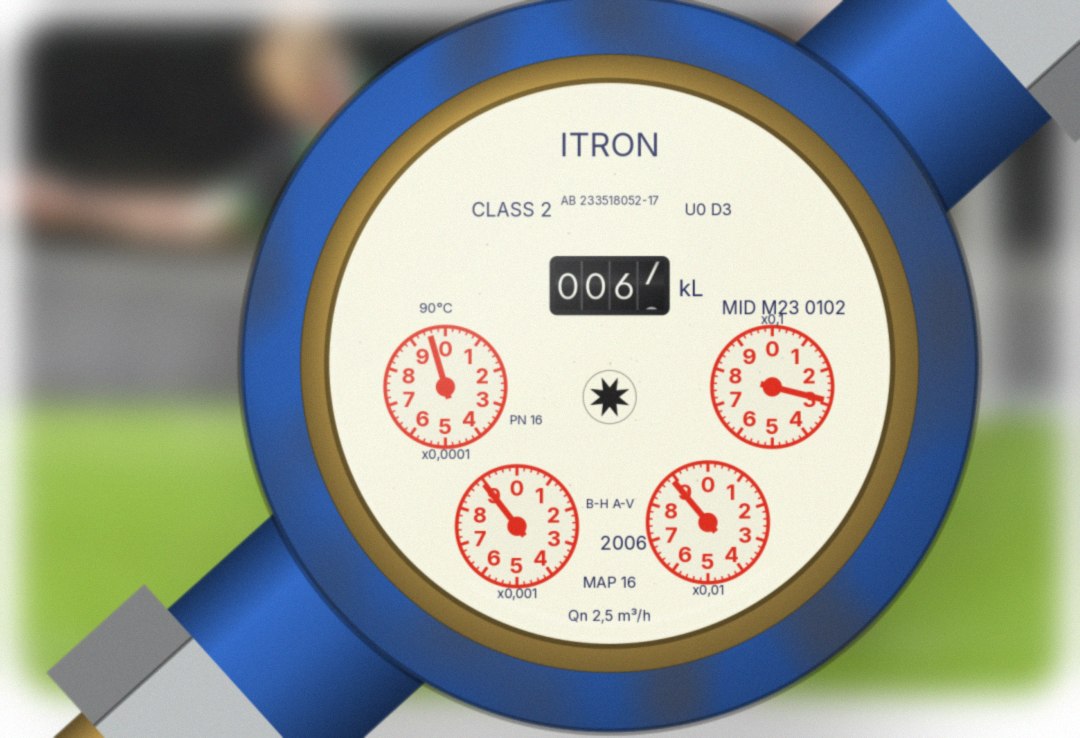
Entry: 67.2889 kL
